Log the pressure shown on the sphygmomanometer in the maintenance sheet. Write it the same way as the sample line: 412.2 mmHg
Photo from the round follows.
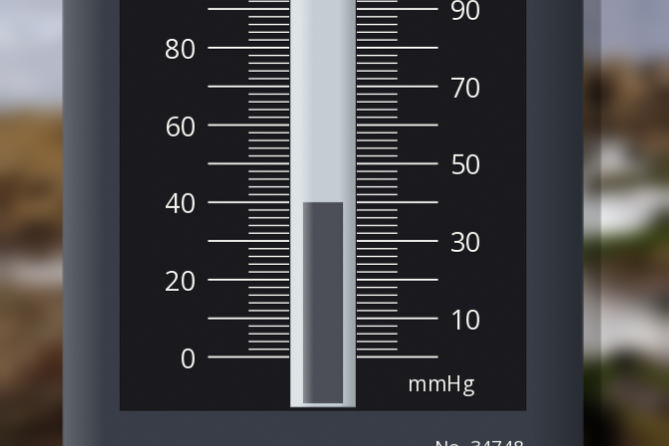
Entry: 40 mmHg
